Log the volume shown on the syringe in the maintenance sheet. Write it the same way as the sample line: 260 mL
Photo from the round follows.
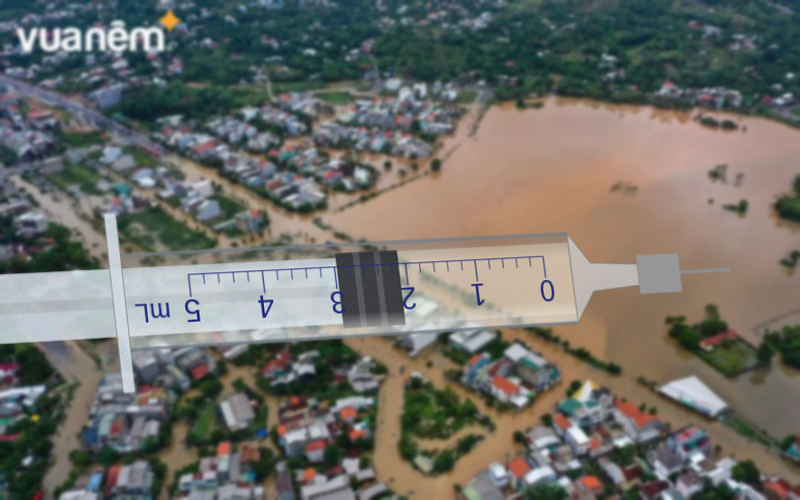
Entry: 2.1 mL
